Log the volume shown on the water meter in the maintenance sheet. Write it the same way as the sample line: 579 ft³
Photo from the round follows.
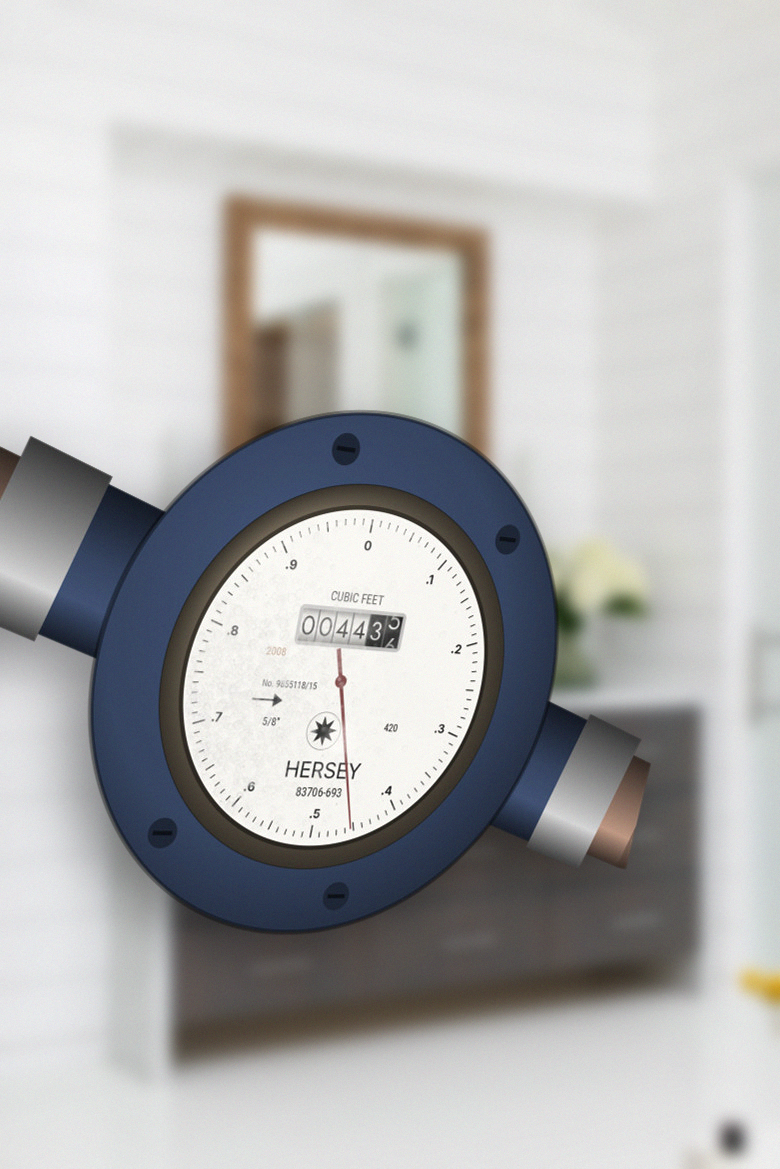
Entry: 4435.45 ft³
